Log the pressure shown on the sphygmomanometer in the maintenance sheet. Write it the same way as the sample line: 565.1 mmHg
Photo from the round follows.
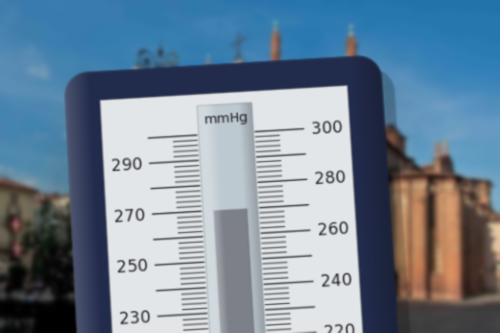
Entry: 270 mmHg
